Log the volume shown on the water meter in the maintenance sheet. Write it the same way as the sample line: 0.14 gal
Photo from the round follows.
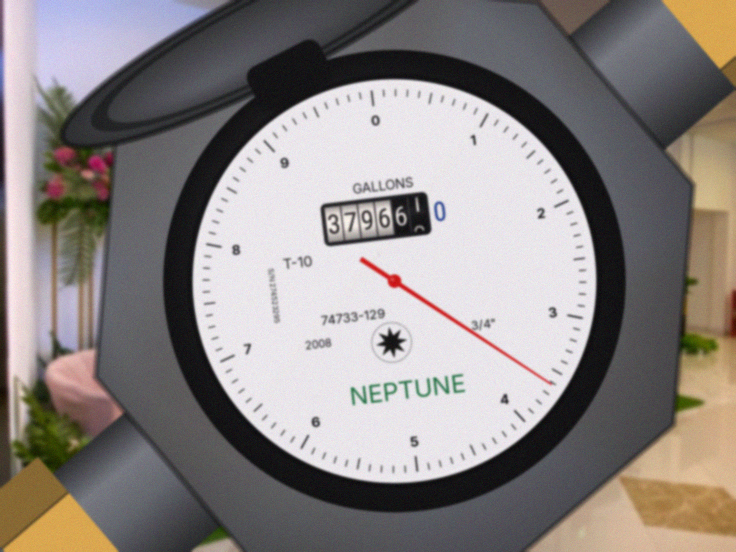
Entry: 3796613.6 gal
